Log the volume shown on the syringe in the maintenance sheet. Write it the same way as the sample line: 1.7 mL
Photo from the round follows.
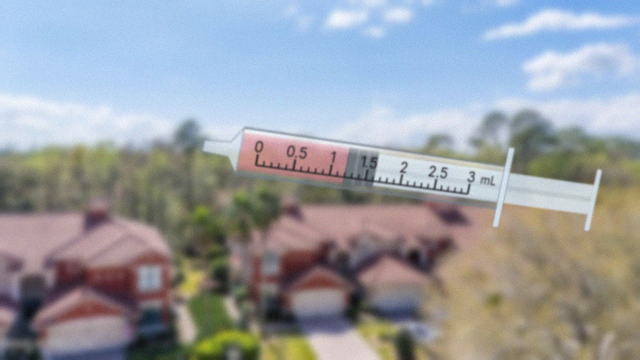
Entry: 1.2 mL
